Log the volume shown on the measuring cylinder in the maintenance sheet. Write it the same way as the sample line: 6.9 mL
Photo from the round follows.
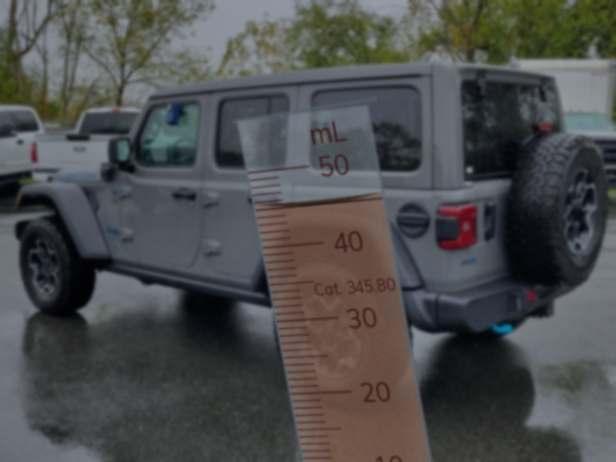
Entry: 45 mL
